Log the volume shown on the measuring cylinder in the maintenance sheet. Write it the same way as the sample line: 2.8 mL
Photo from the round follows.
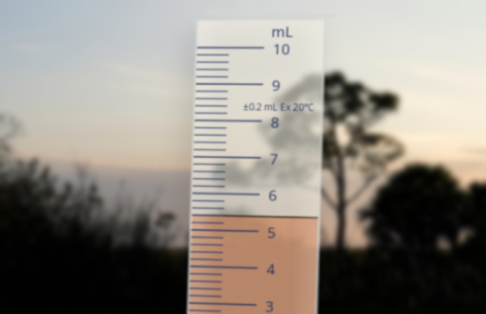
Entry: 5.4 mL
